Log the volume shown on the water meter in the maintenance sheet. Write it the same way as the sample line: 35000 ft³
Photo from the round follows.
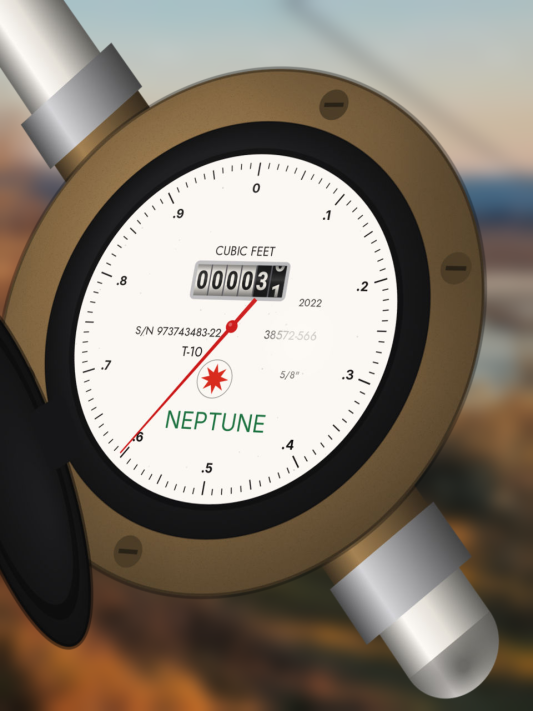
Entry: 30.60 ft³
